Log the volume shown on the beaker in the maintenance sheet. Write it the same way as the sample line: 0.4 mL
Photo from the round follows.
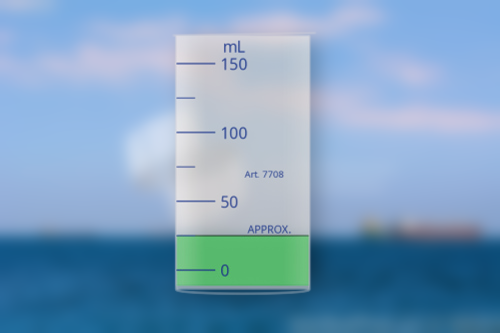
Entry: 25 mL
